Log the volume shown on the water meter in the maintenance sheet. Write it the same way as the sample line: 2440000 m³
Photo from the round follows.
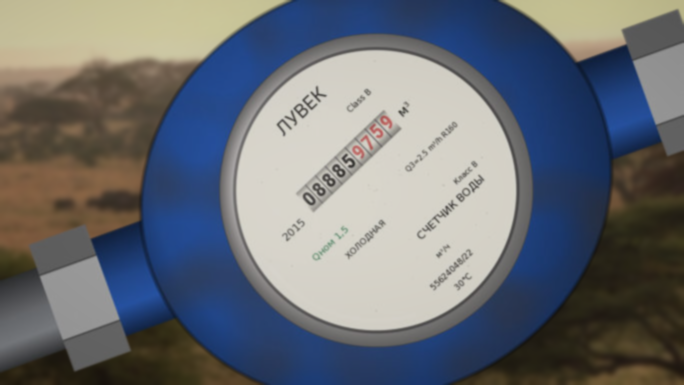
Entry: 8885.9759 m³
